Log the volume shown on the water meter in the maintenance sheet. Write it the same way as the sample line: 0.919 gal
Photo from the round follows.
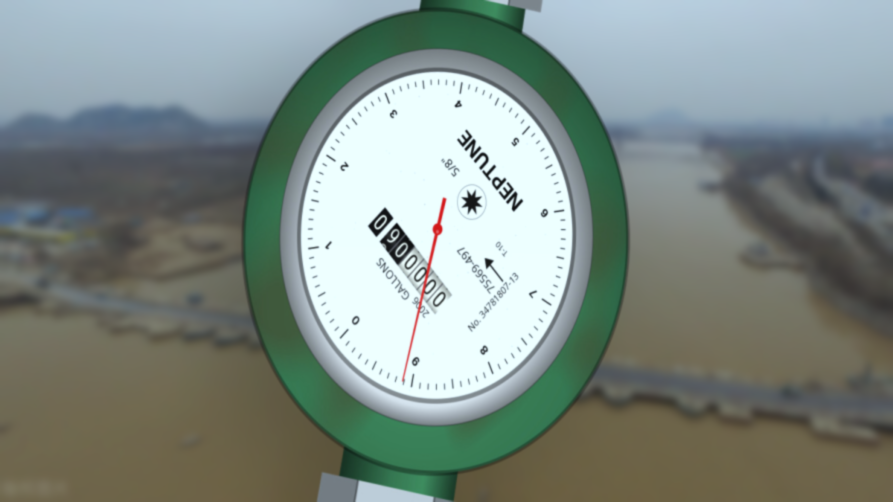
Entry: 59.1 gal
